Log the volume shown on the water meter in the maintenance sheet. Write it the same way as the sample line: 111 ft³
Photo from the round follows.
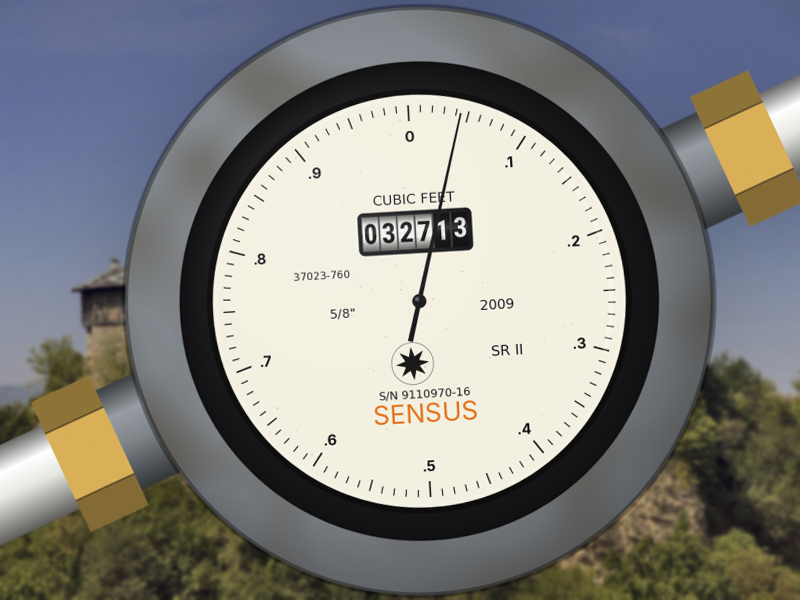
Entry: 32713.04 ft³
